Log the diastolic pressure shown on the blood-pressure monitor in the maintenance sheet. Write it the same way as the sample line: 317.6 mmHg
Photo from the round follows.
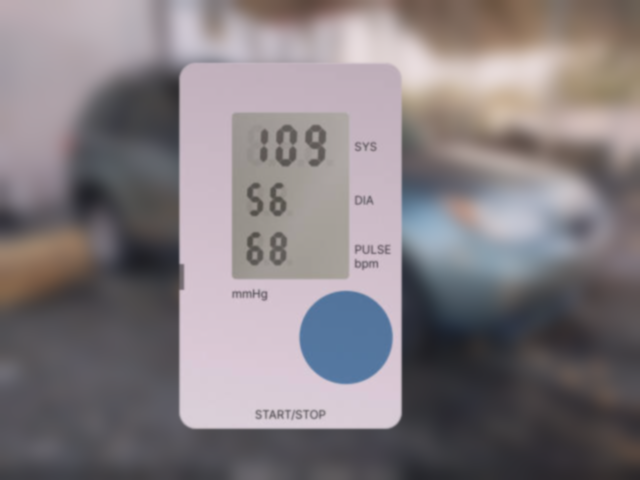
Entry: 56 mmHg
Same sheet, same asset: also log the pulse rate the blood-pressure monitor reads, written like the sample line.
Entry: 68 bpm
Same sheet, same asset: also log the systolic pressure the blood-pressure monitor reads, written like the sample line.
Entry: 109 mmHg
